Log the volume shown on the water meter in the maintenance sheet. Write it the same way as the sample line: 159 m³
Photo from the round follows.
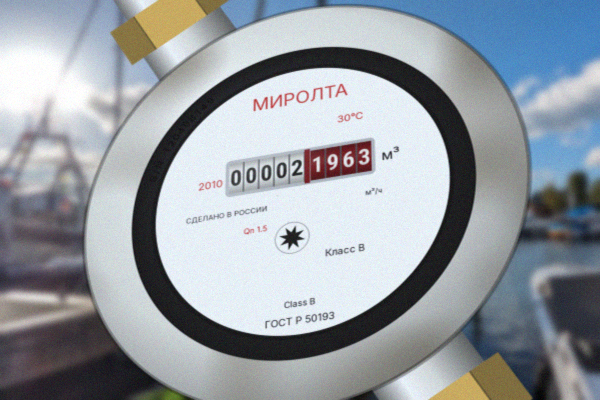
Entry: 2.1963 m³
